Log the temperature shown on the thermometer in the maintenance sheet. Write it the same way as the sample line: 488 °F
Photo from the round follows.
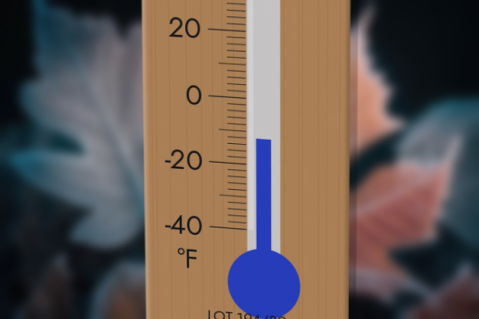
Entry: -12 °F
